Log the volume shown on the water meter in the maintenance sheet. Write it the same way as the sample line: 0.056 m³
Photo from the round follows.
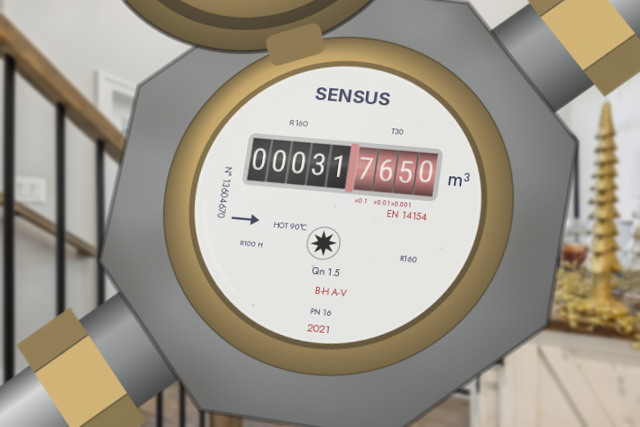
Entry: 31.7650 m³
